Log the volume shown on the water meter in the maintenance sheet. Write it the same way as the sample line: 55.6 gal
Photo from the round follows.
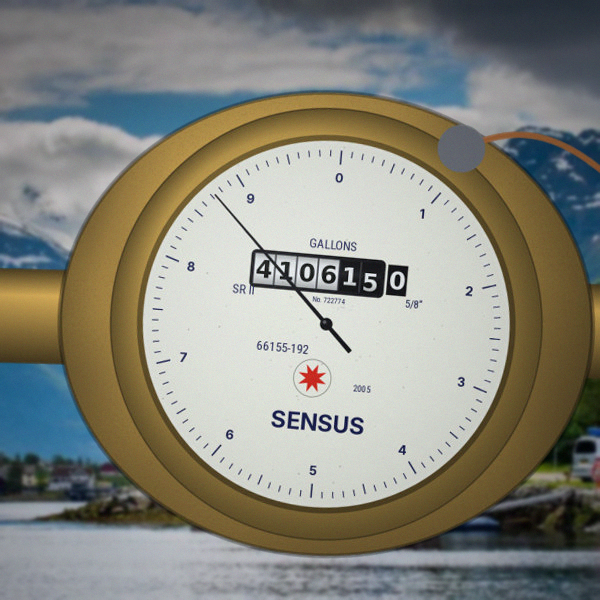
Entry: 4106148.7 gal
